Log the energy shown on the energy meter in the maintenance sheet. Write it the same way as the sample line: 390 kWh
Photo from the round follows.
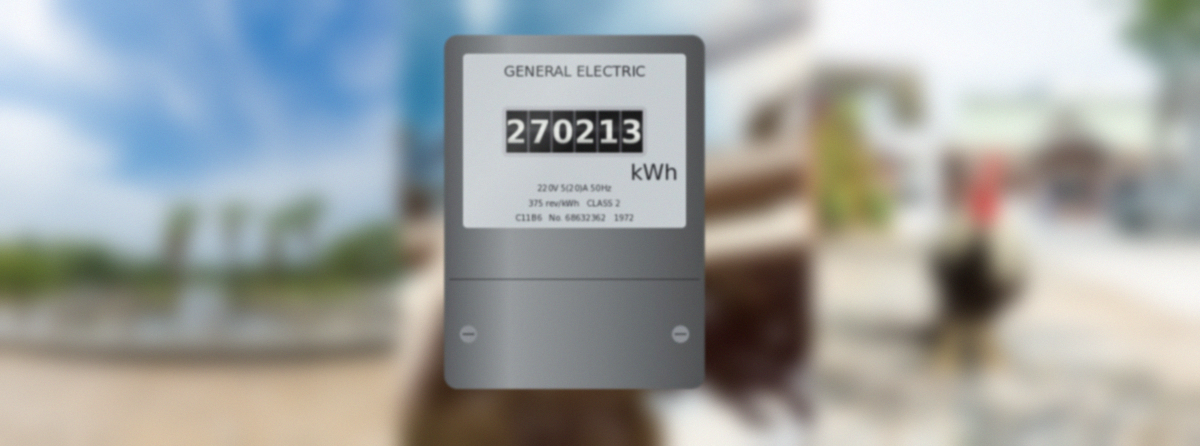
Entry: 270213 kWh
